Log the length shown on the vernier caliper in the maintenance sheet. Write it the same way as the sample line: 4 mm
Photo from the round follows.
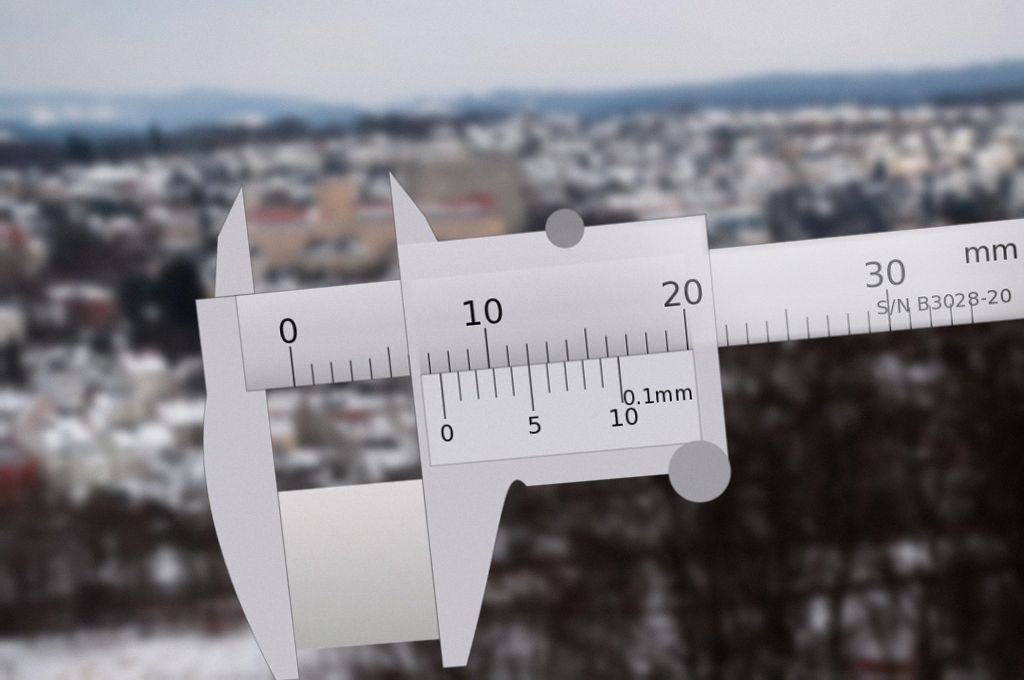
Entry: 7.5 mm
